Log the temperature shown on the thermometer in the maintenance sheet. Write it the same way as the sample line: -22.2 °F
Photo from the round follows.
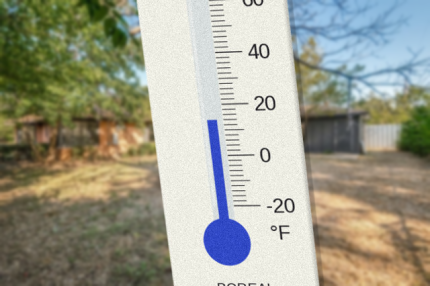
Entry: 14 °F
